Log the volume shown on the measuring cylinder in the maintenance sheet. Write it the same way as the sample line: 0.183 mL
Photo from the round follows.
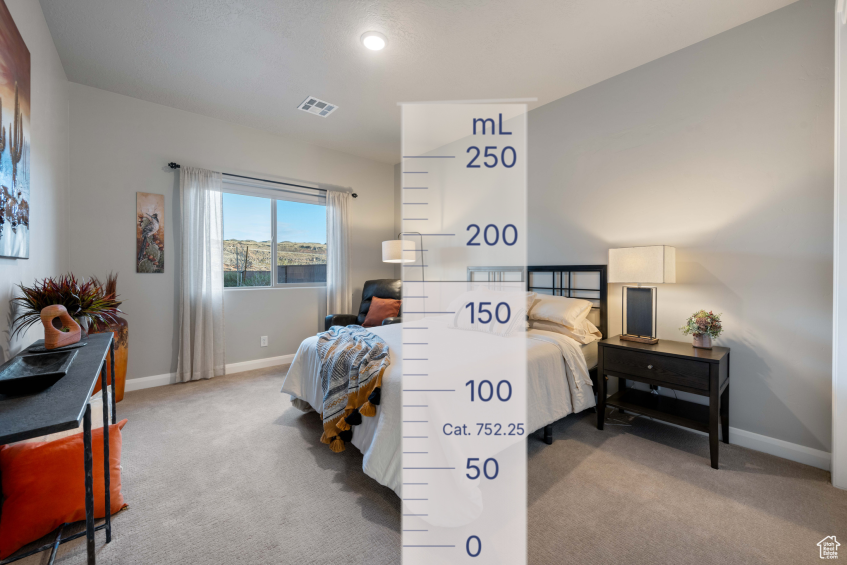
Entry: 170 mL
